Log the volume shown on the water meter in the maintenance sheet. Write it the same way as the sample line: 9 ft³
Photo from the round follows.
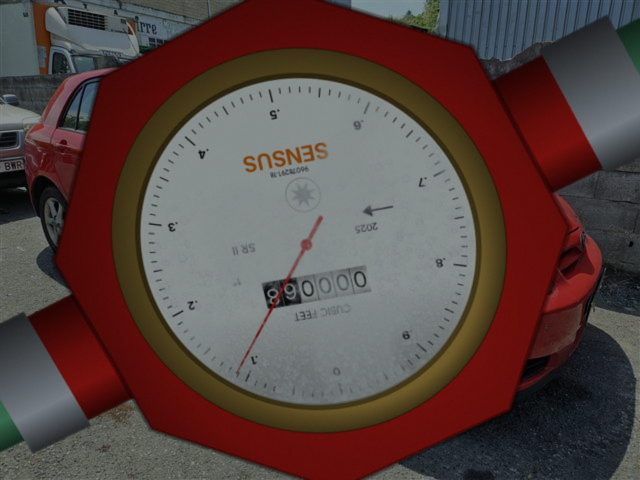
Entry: 68.11 ft³
